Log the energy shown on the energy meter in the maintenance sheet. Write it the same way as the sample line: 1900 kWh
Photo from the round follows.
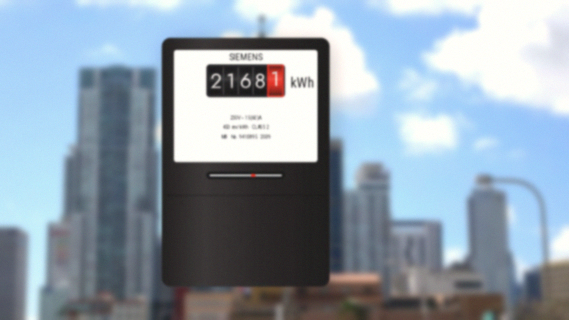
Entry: 2168.1 kWh
